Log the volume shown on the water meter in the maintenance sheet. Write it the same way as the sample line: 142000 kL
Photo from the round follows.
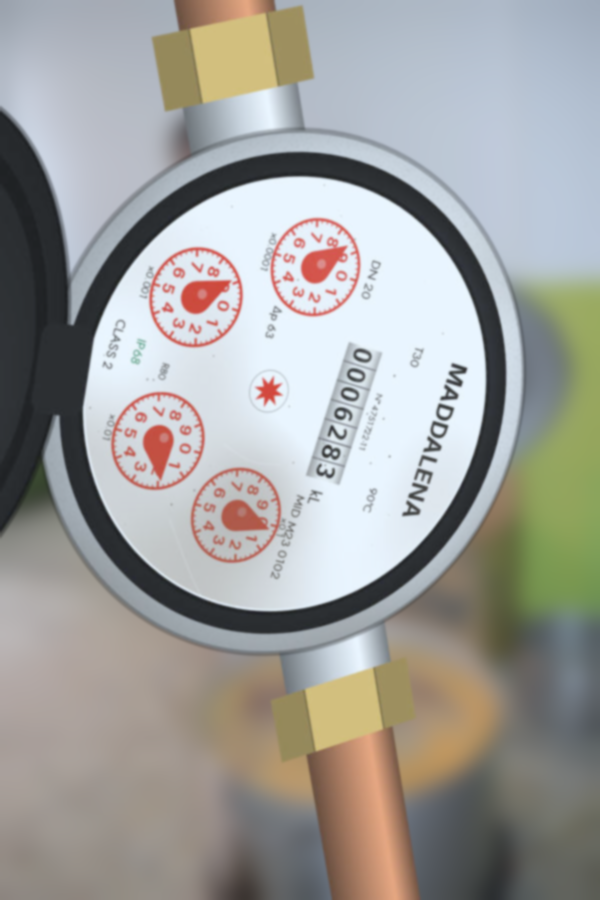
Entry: 6283.0188 kL
